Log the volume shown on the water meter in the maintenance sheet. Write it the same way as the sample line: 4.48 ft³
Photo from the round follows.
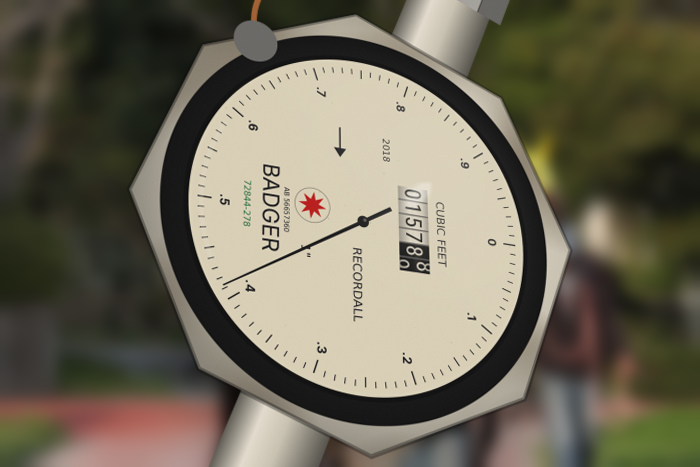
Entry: 15788.41 ft³
